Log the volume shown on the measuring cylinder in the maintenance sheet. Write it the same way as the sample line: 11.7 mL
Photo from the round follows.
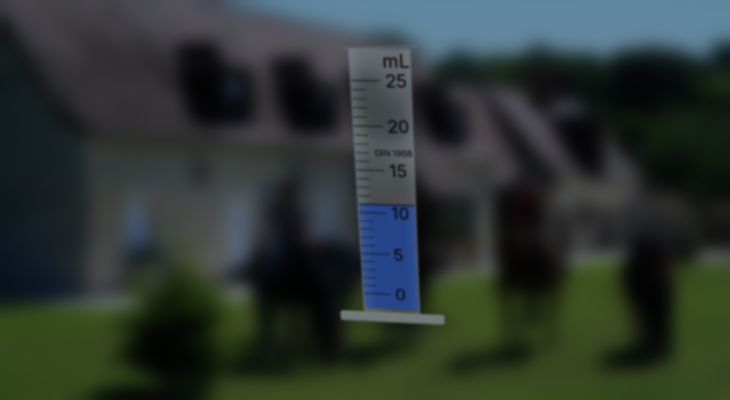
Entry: 11 mL
